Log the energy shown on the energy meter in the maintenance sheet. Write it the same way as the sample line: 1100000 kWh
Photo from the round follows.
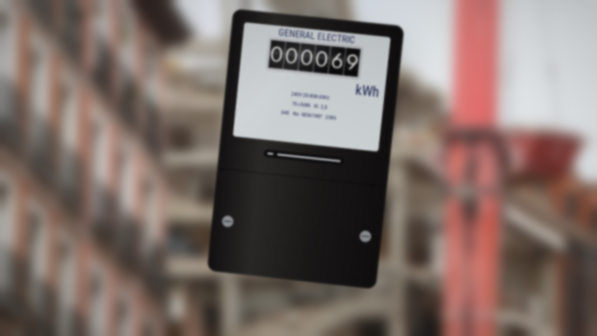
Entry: 69 kWh
